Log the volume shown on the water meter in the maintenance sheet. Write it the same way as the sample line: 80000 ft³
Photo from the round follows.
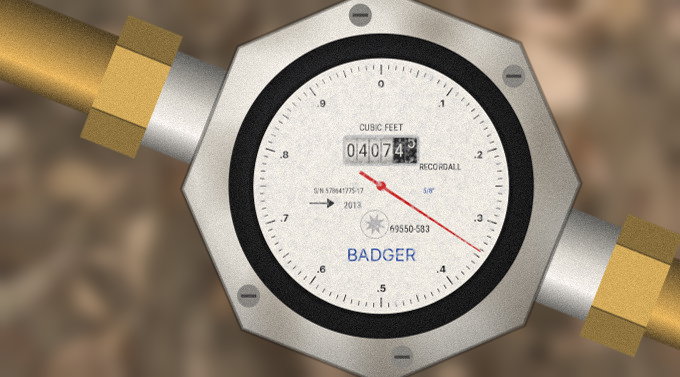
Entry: 40745.34 ft³
